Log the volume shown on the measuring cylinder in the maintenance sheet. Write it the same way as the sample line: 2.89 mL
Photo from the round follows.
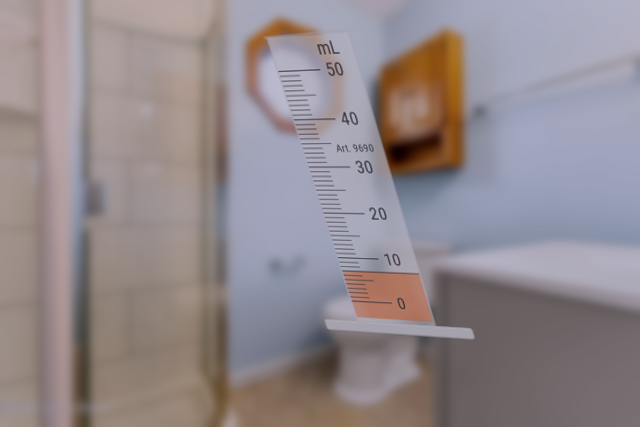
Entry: 7 mL
